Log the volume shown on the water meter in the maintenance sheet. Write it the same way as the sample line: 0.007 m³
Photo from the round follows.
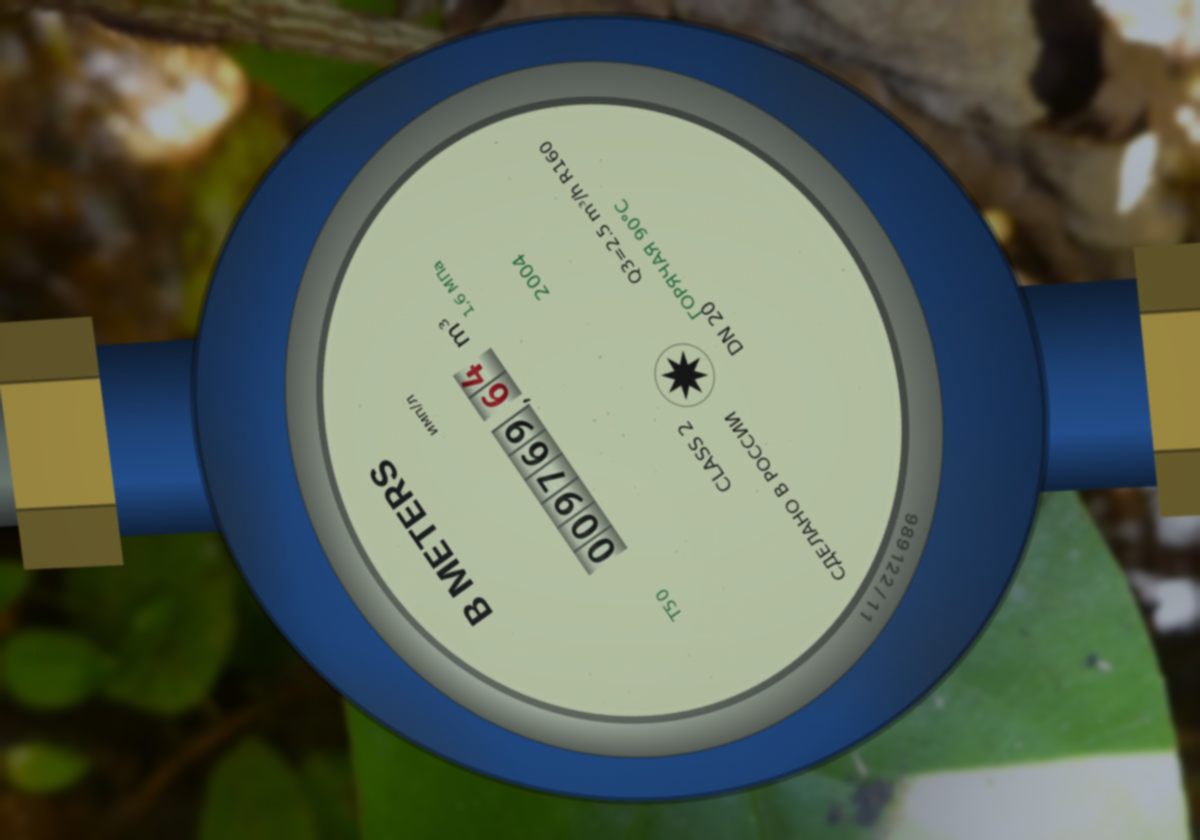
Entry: 9769.64 m³
